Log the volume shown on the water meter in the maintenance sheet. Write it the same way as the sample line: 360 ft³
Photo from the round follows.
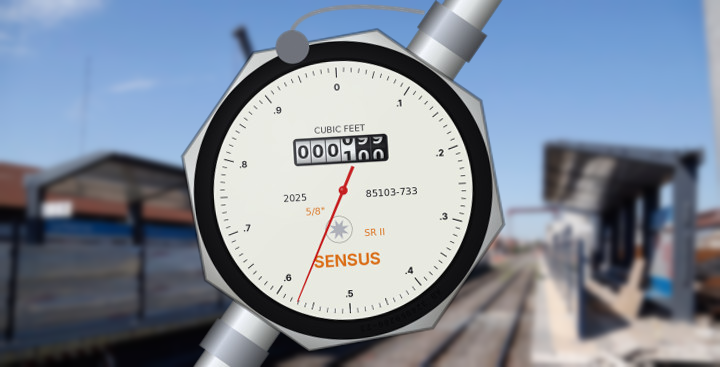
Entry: 99.57 ft³
